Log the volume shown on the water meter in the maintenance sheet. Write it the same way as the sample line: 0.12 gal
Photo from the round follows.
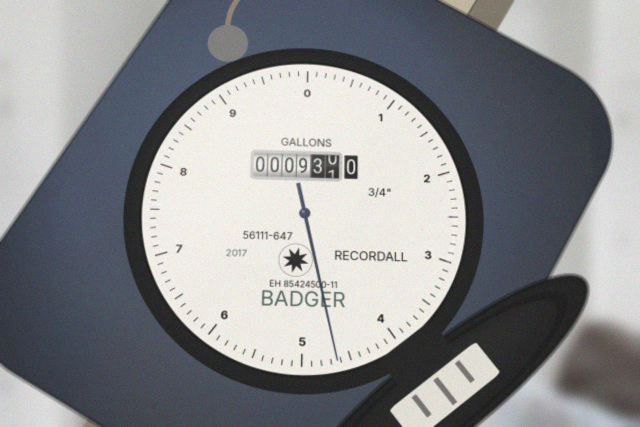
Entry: 9304.6 gal
